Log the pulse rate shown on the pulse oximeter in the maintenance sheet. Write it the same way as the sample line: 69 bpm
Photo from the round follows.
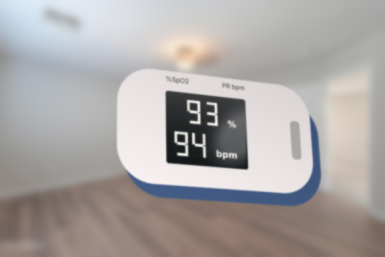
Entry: 94 bpm
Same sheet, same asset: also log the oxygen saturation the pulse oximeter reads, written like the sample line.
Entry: 93 %
